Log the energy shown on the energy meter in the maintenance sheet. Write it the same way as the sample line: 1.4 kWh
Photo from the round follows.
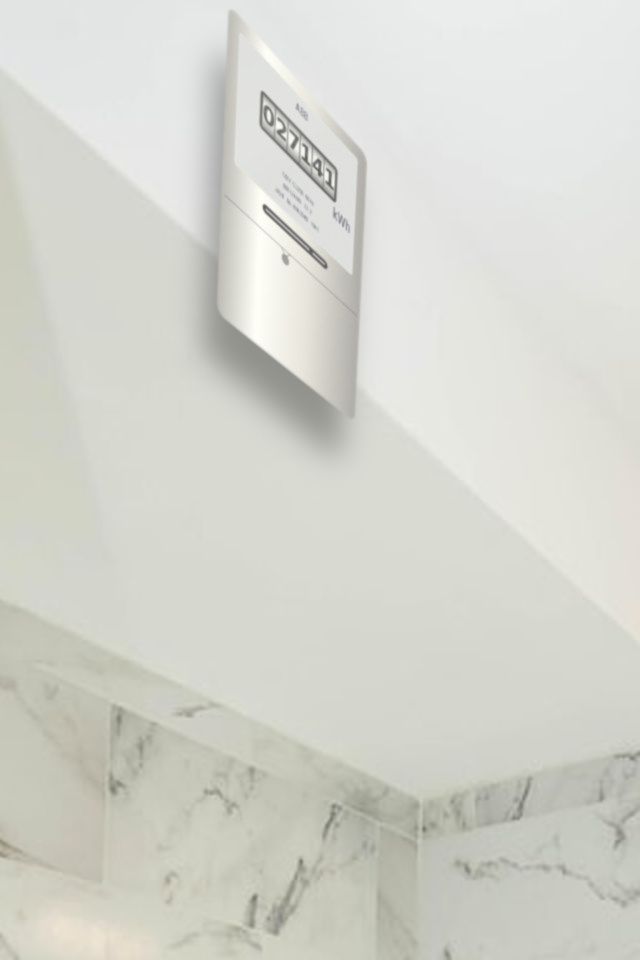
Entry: 27141 kWh
